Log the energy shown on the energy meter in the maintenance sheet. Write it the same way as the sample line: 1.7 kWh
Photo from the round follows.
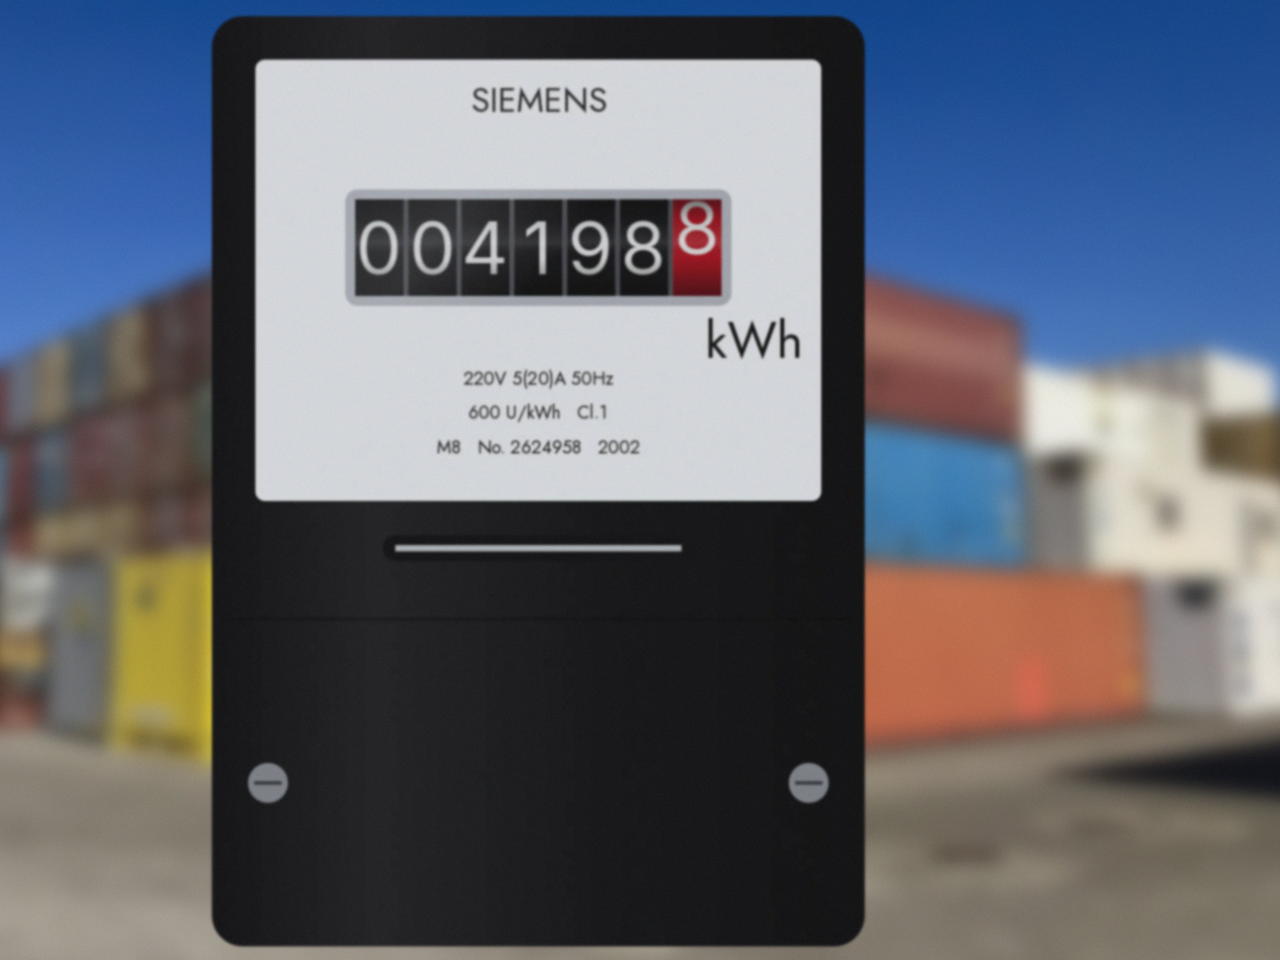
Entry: 4198.8 kWh
